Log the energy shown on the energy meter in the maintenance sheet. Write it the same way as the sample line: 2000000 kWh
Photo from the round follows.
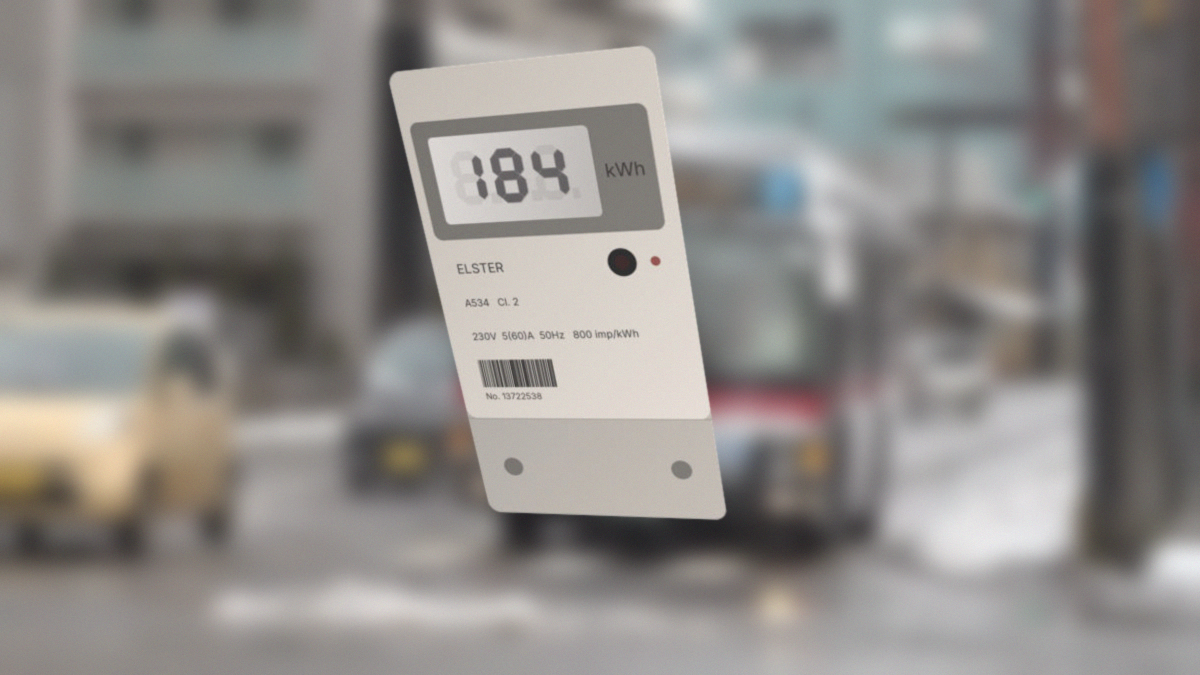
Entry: 184 kWh
